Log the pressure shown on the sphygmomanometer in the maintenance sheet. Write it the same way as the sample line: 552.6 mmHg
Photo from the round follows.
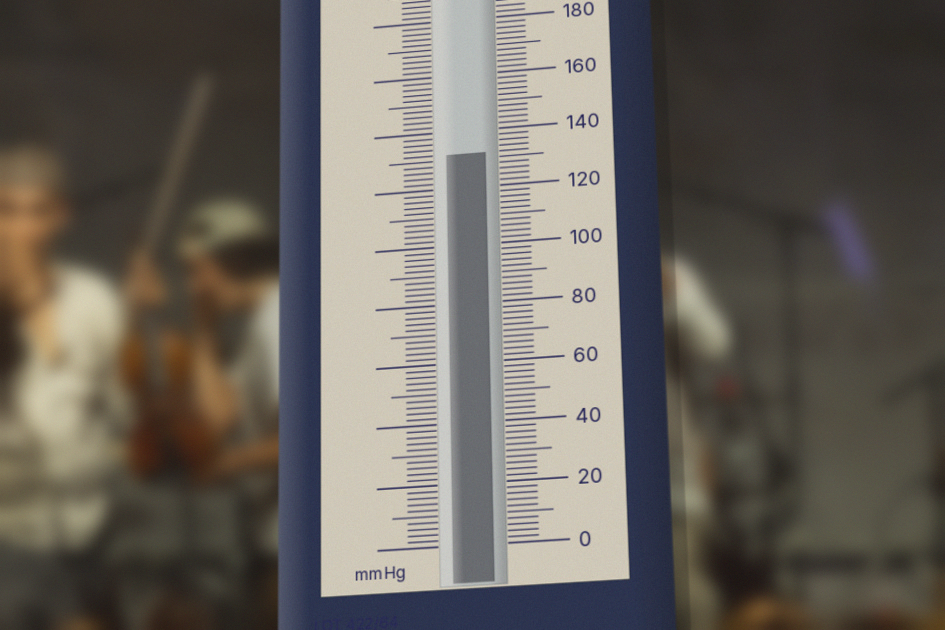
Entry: 132 mmHg
